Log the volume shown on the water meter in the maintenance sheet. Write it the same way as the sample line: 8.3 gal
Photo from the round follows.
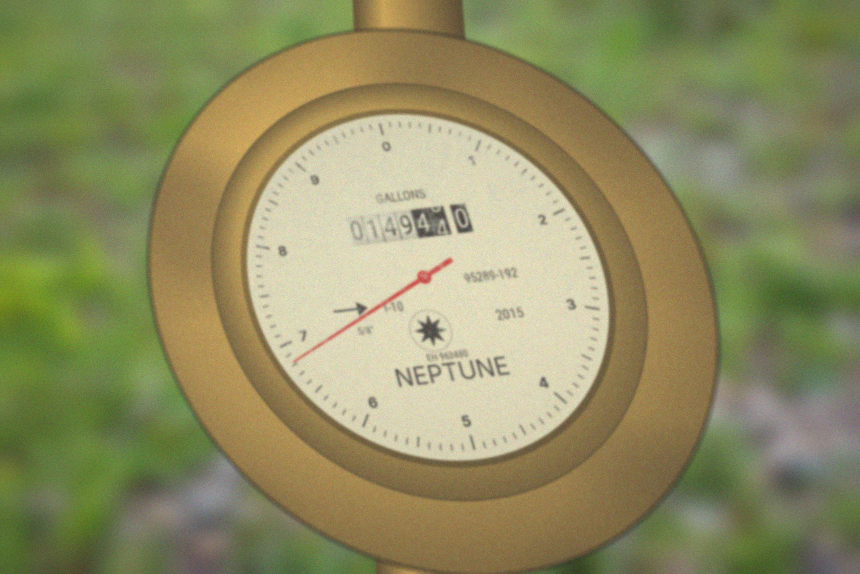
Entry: 149436.8 gal
